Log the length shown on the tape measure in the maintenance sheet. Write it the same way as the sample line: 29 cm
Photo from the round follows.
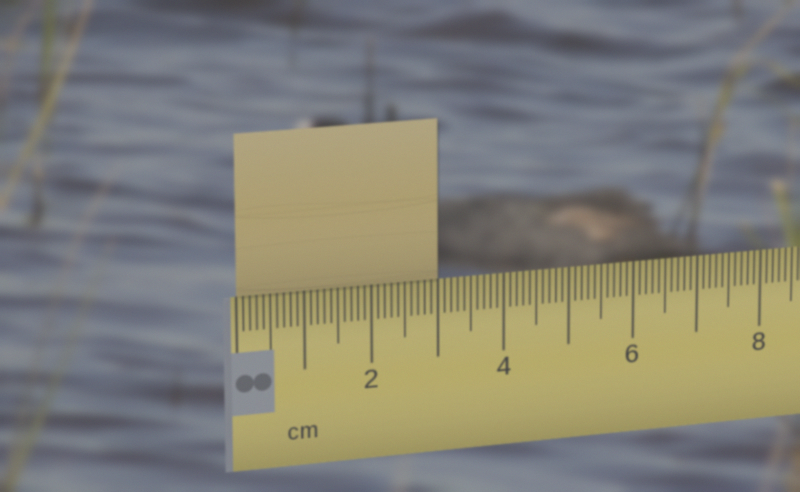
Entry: 3 cm
